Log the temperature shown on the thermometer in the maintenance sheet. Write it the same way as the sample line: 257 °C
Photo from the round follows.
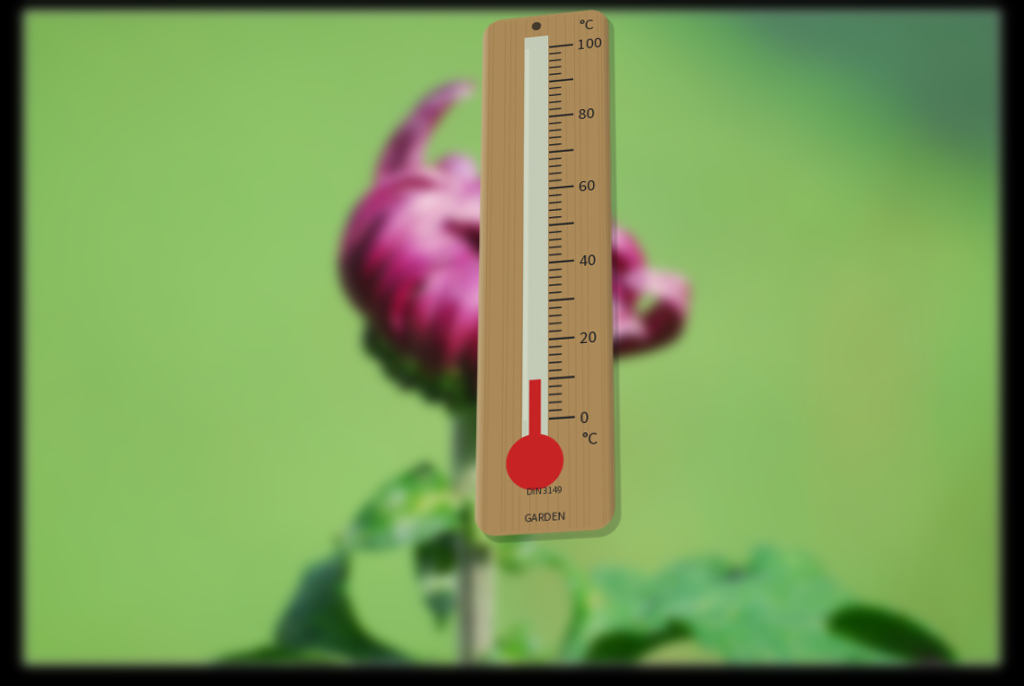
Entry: 10 °C
